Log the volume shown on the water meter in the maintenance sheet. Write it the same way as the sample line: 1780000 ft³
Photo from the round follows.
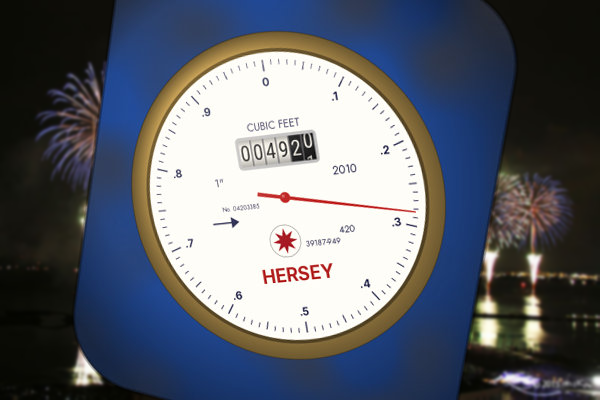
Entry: 4920.28 ft³
